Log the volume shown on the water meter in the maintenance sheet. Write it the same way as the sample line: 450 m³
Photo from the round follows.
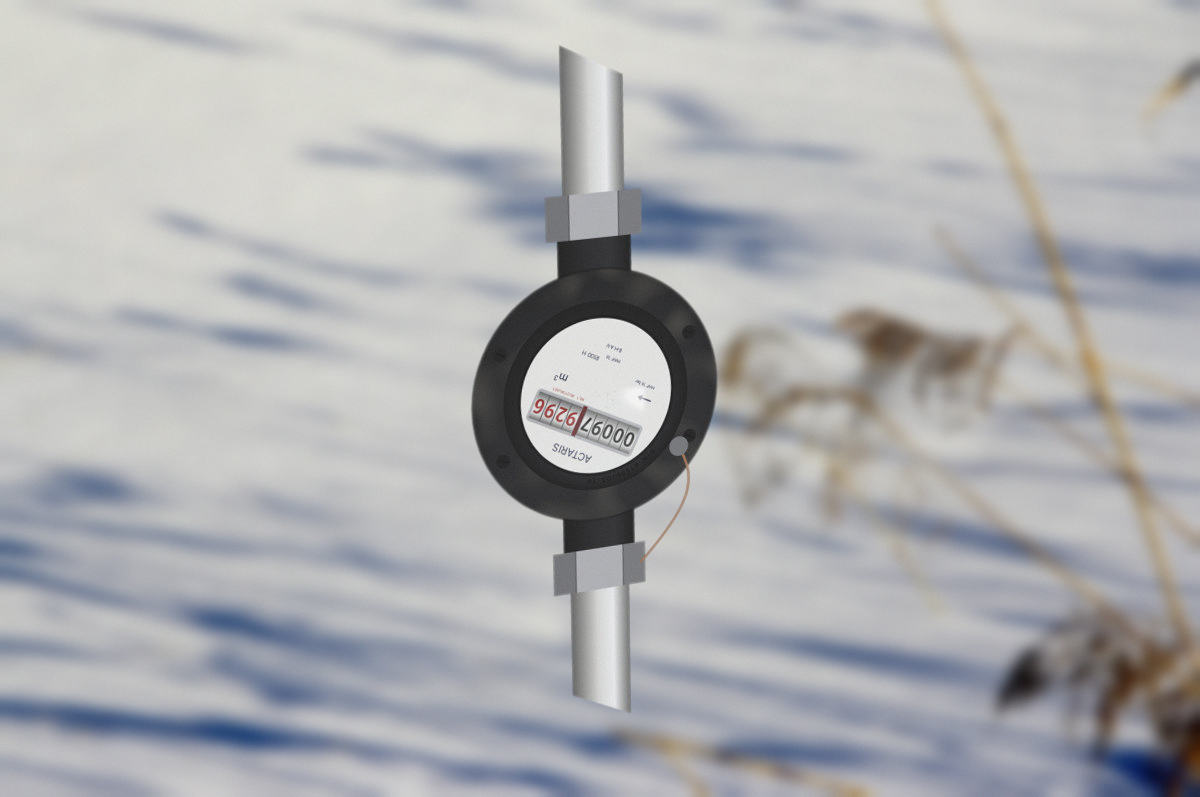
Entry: 97.9296 m³
